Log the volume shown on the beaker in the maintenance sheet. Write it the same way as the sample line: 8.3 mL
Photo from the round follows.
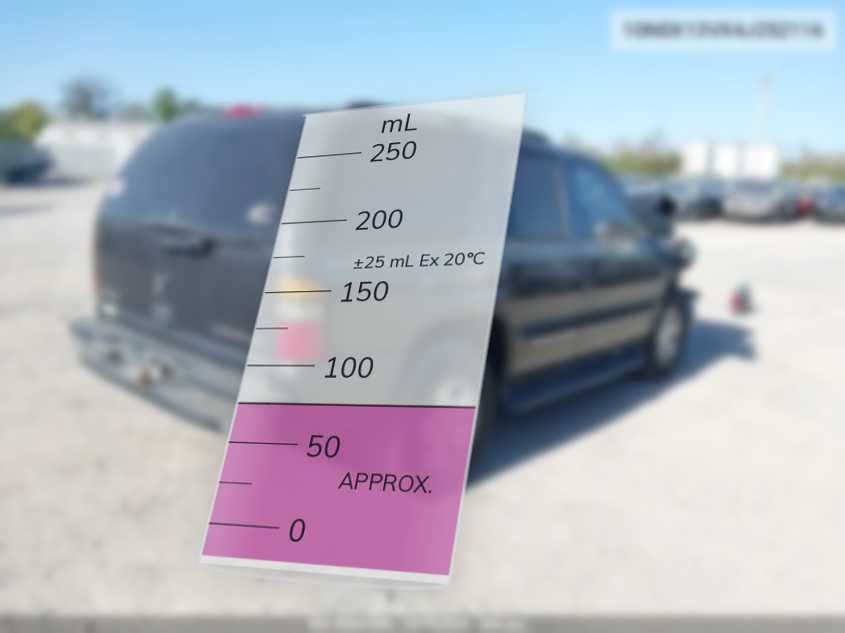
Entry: 75 mL
